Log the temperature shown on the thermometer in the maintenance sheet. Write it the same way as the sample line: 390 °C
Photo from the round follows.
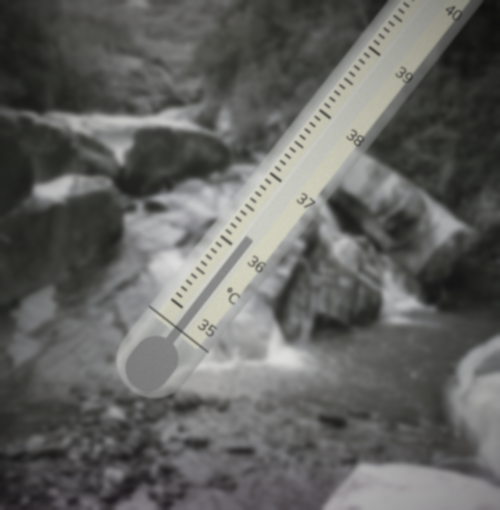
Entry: 36.2 °C
